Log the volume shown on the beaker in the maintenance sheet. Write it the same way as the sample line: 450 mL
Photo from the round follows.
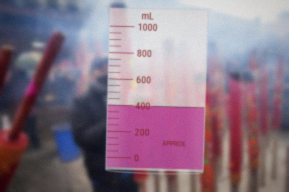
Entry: 400 mL
